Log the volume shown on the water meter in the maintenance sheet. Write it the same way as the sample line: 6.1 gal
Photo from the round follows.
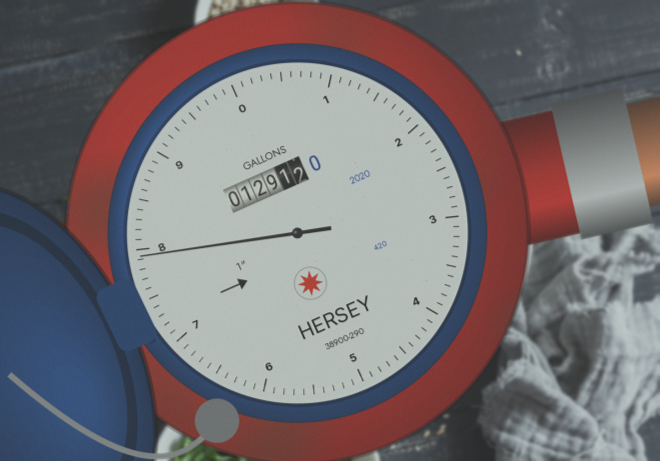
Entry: 129117.9 gal
